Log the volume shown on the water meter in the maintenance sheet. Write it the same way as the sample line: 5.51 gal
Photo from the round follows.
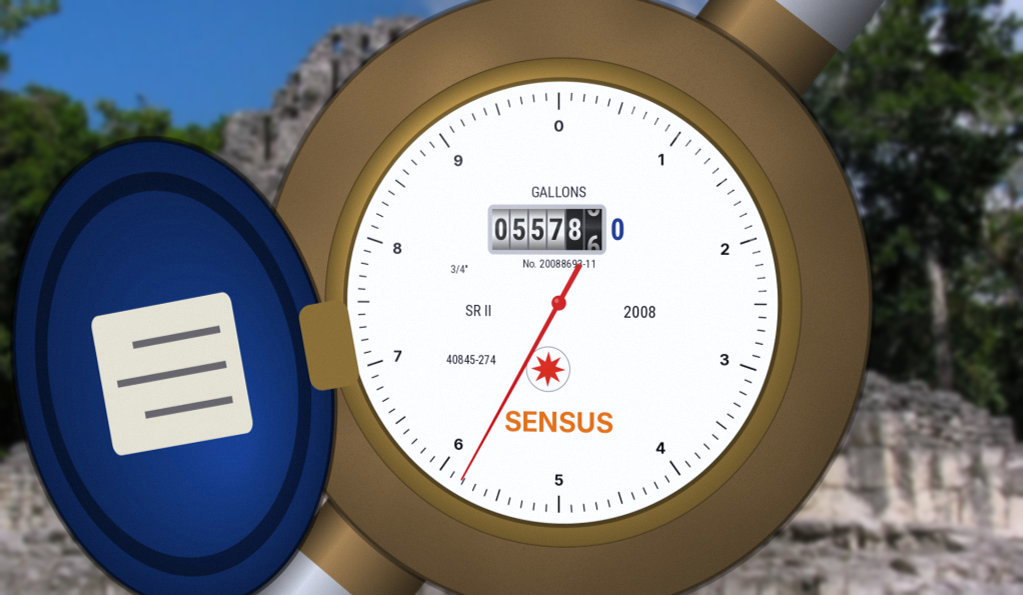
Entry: 557855.8 gal
